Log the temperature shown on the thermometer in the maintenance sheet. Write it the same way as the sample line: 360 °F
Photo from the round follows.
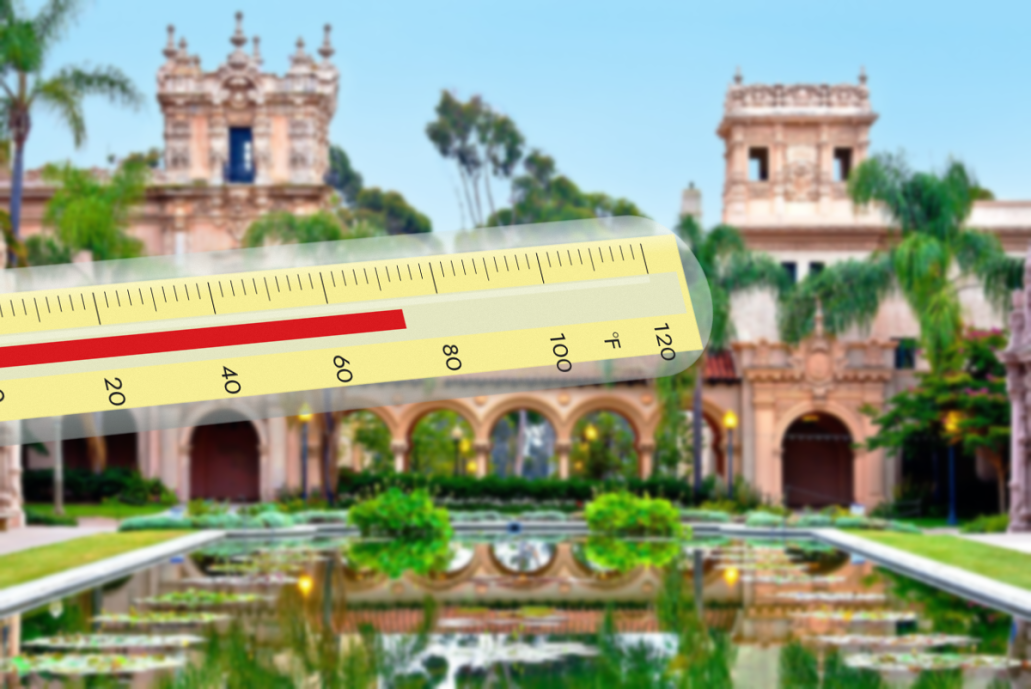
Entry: 73 °F
